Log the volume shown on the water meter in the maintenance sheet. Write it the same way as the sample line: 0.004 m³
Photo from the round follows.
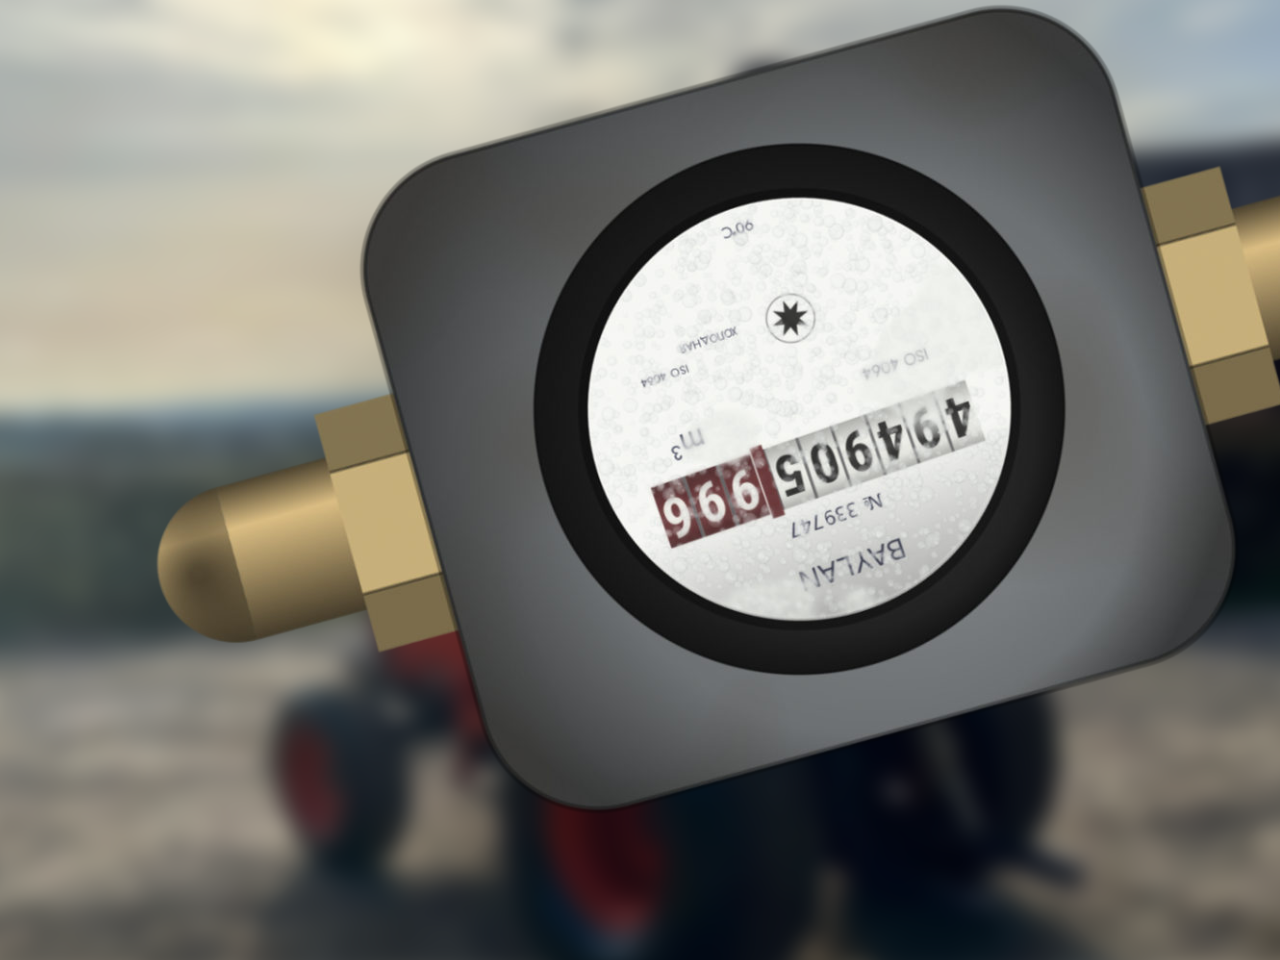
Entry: 494905.996 m³
